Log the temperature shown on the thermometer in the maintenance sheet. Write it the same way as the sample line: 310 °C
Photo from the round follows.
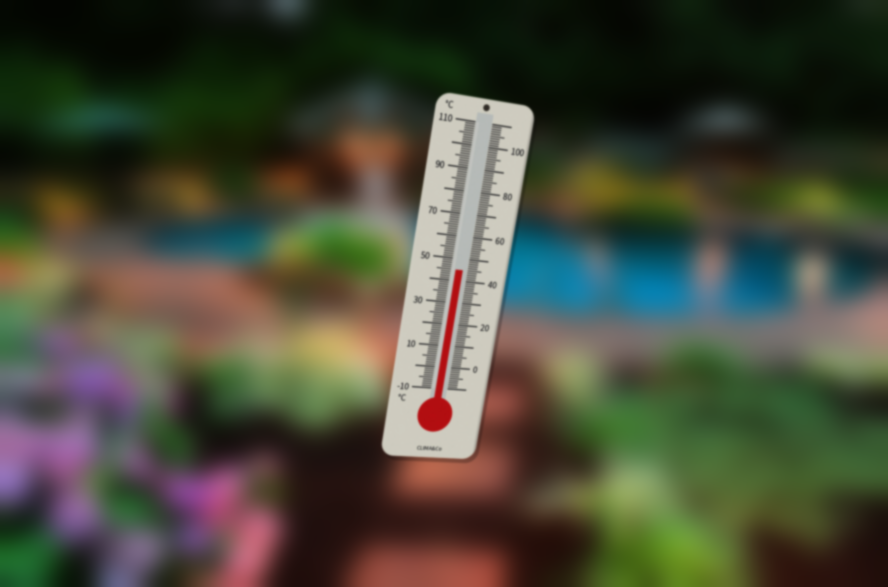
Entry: 45 °C
